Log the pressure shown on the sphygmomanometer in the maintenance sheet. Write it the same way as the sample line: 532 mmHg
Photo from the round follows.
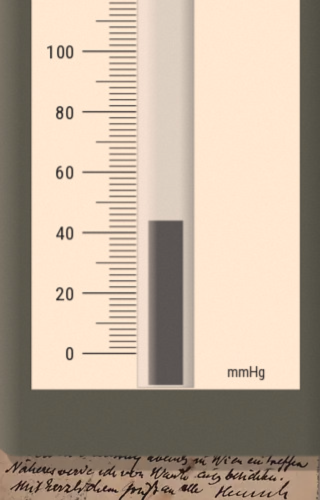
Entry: 44 mmHg
